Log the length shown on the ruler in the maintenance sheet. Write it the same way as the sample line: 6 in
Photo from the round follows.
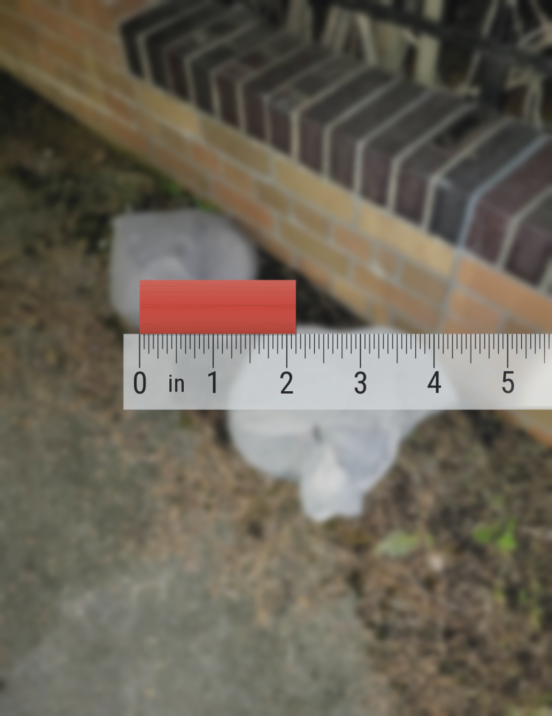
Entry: 2.125 in
